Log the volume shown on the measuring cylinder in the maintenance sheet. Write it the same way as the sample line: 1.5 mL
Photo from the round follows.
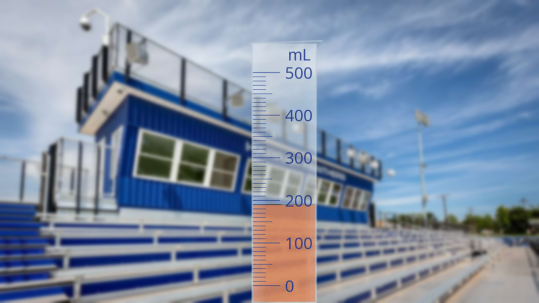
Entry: 190 mL
